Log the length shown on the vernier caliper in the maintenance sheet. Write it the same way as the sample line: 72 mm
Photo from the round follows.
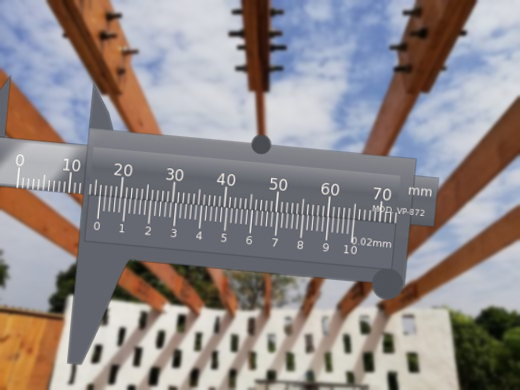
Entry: 16.0 mm
